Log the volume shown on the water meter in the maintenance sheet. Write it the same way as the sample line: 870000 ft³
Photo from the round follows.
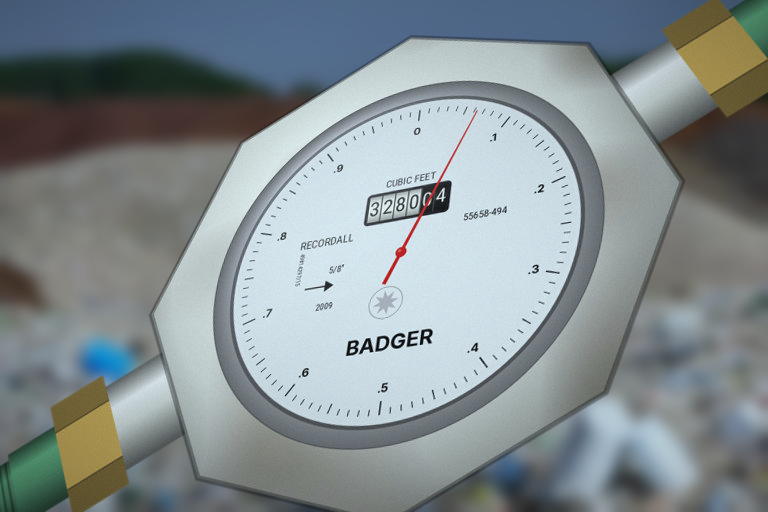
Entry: 328004.06 ft³
